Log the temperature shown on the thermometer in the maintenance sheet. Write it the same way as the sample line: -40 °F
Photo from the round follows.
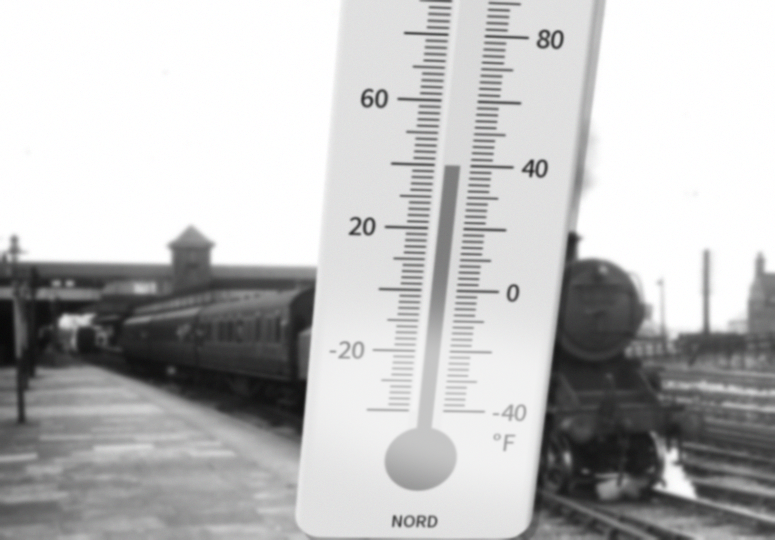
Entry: 40 °F
